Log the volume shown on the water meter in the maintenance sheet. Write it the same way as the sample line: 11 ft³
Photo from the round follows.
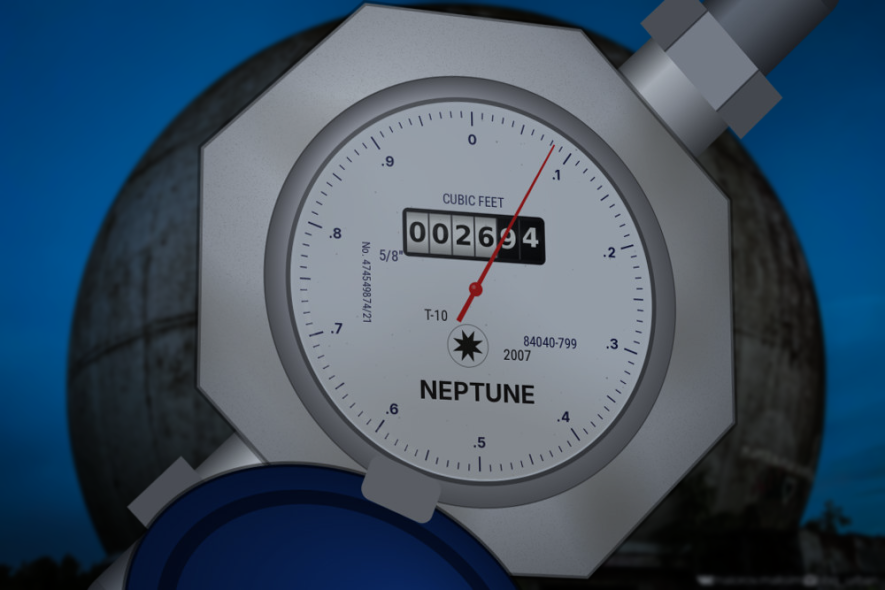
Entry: 2694.08 ft³
